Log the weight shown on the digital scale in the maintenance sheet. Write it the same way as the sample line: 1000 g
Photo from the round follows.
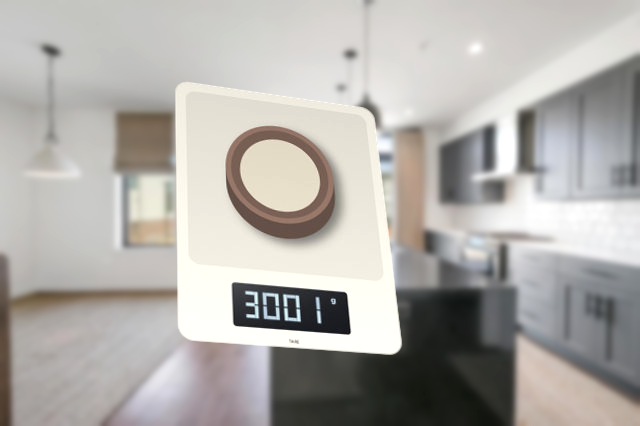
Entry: 3001 g
